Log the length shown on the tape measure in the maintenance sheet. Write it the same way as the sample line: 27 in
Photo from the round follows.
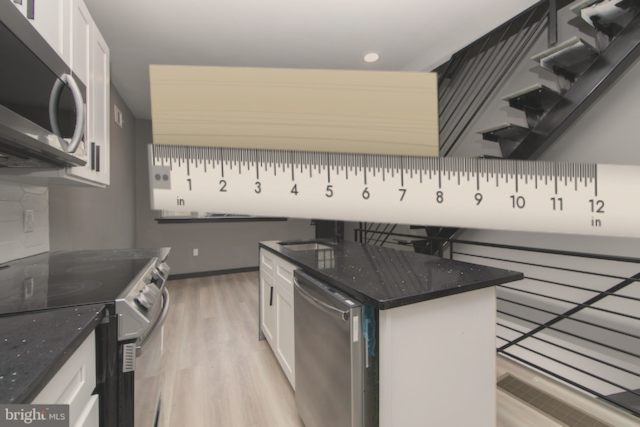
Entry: 8 in
